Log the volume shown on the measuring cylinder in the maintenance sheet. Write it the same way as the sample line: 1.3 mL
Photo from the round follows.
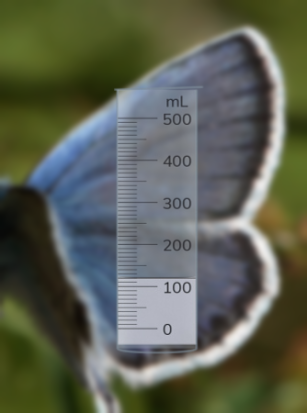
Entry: 120 mL
